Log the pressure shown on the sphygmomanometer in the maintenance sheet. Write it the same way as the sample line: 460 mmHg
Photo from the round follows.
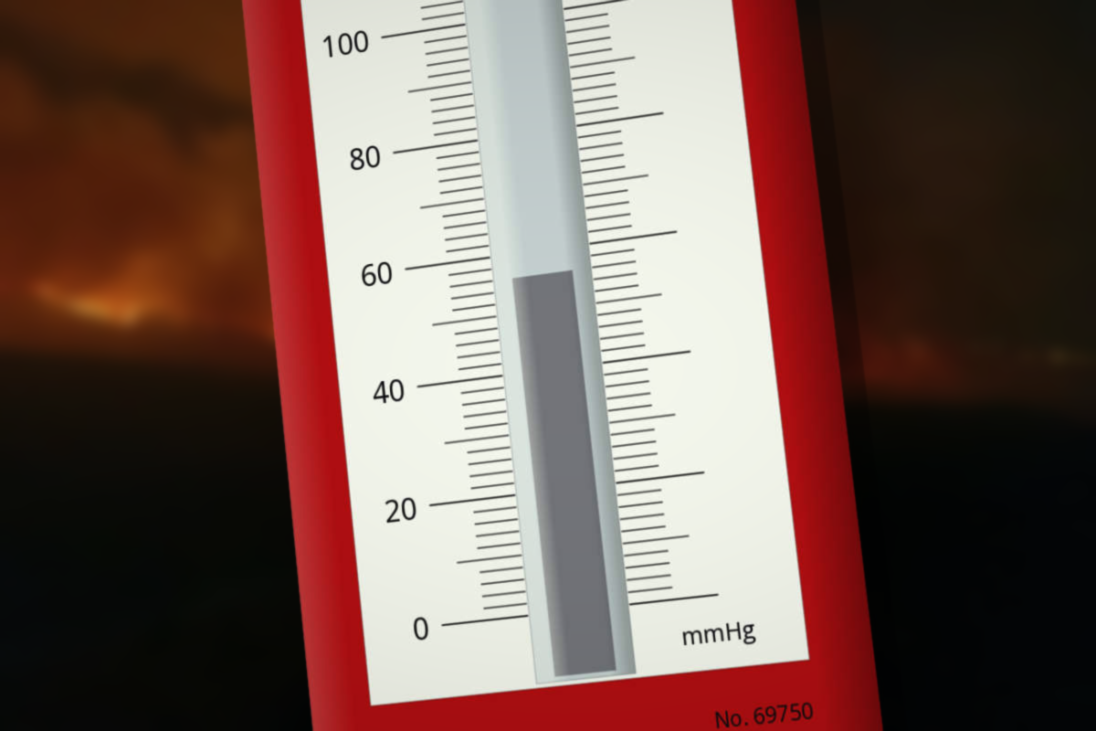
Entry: 56 mmHg
